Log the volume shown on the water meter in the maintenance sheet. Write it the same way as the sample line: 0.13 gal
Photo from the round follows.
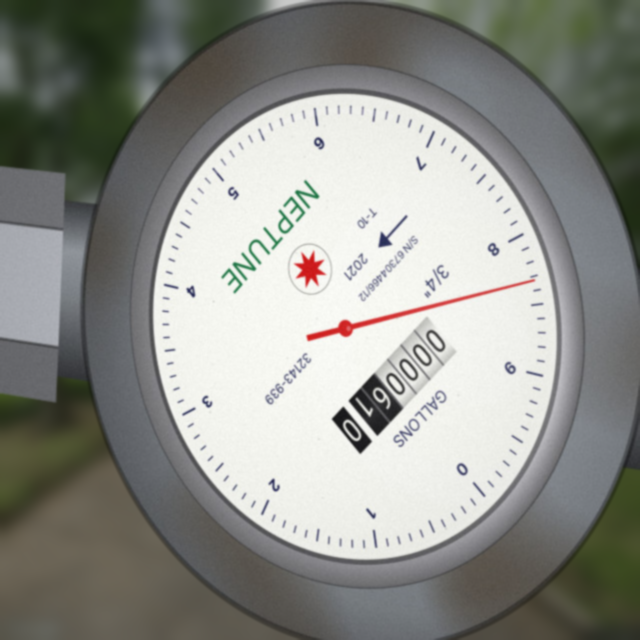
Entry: 608.3 gal
